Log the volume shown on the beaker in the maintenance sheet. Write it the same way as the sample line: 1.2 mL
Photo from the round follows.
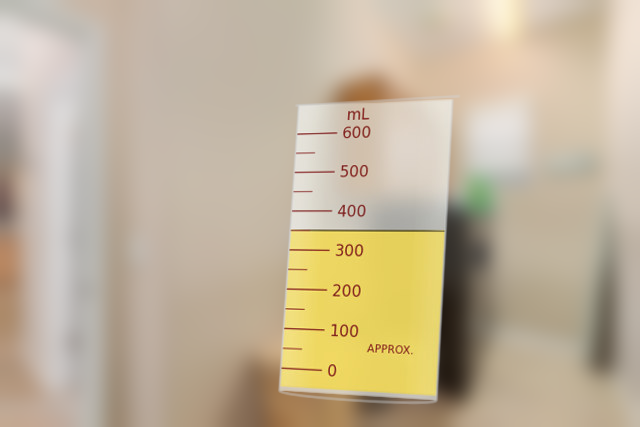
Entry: 350 mL
